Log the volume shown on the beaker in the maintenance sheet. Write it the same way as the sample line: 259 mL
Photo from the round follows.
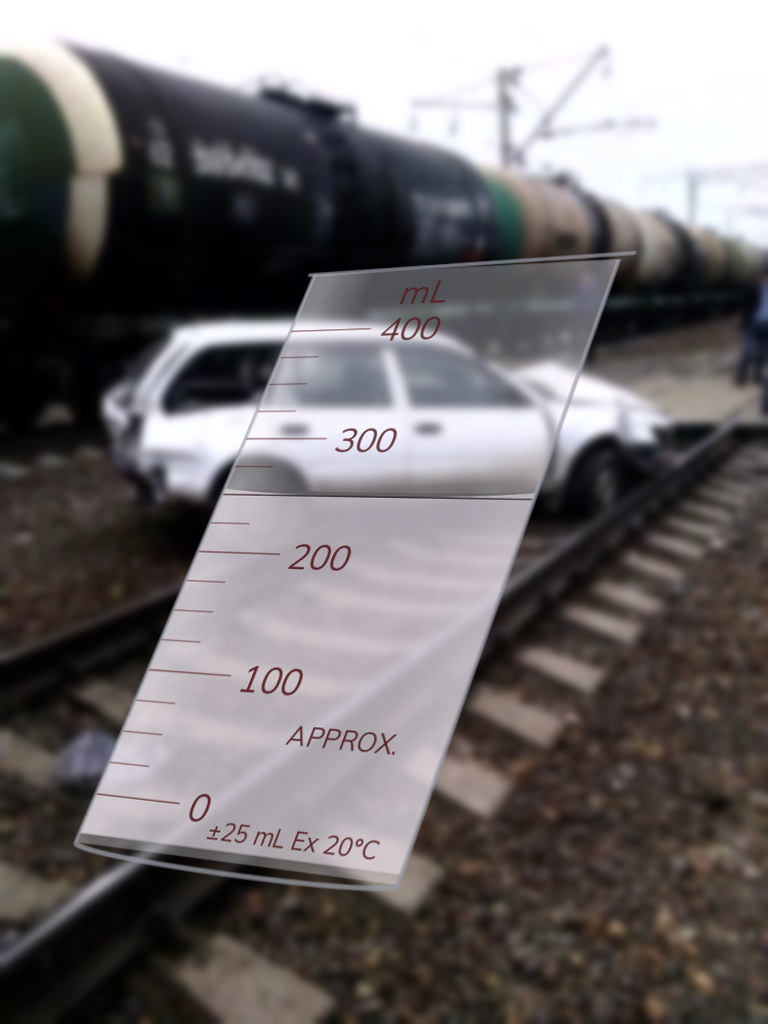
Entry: 250 mL
